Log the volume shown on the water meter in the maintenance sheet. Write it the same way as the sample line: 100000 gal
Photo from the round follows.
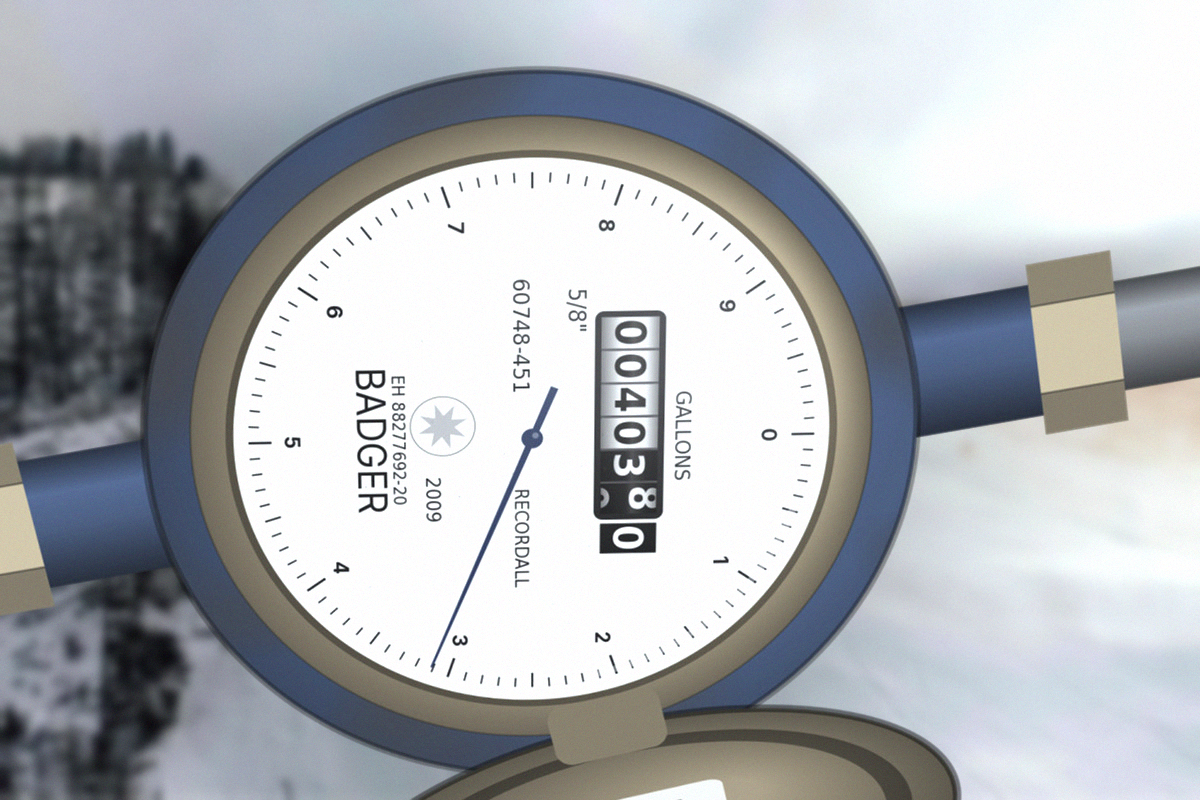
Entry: 40383.1 gal
